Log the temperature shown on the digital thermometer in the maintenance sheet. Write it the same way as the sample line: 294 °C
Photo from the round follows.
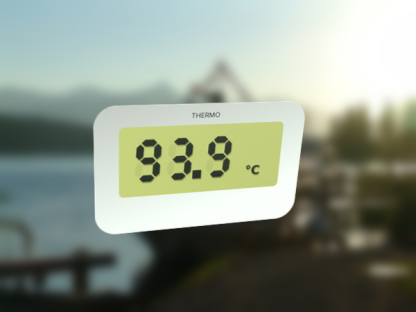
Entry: 93.9 °C
